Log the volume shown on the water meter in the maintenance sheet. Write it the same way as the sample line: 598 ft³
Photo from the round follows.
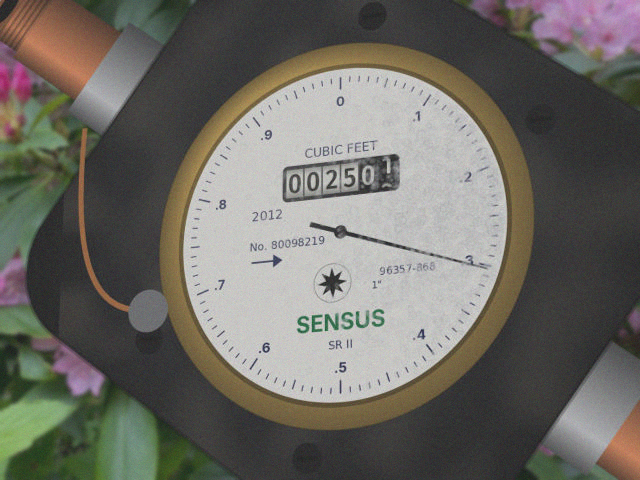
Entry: 2501.30 ft³
